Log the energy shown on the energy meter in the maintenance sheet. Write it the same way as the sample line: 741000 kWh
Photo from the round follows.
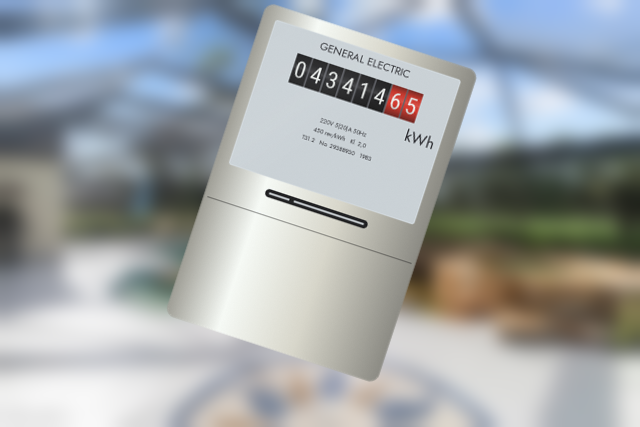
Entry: 43414.65 kWh
